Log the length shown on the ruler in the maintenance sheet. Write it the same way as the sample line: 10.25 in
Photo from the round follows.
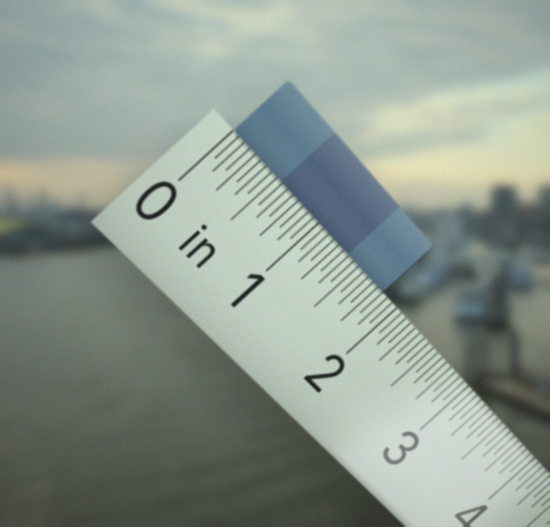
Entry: 1.8125 in
